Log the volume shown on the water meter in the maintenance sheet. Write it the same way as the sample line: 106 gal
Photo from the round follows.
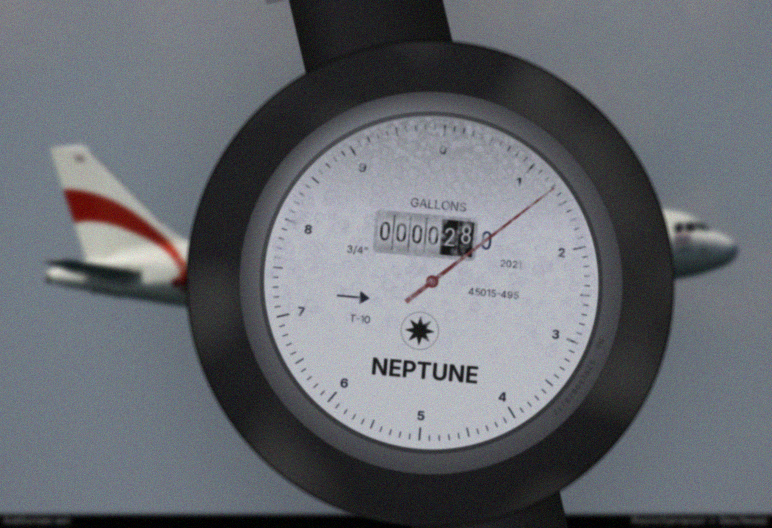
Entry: 281.3 gal
